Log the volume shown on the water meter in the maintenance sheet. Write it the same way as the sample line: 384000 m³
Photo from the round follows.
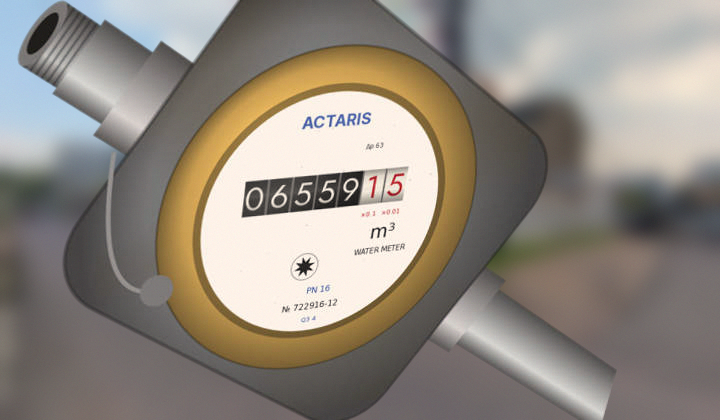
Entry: 6559.15 m³
